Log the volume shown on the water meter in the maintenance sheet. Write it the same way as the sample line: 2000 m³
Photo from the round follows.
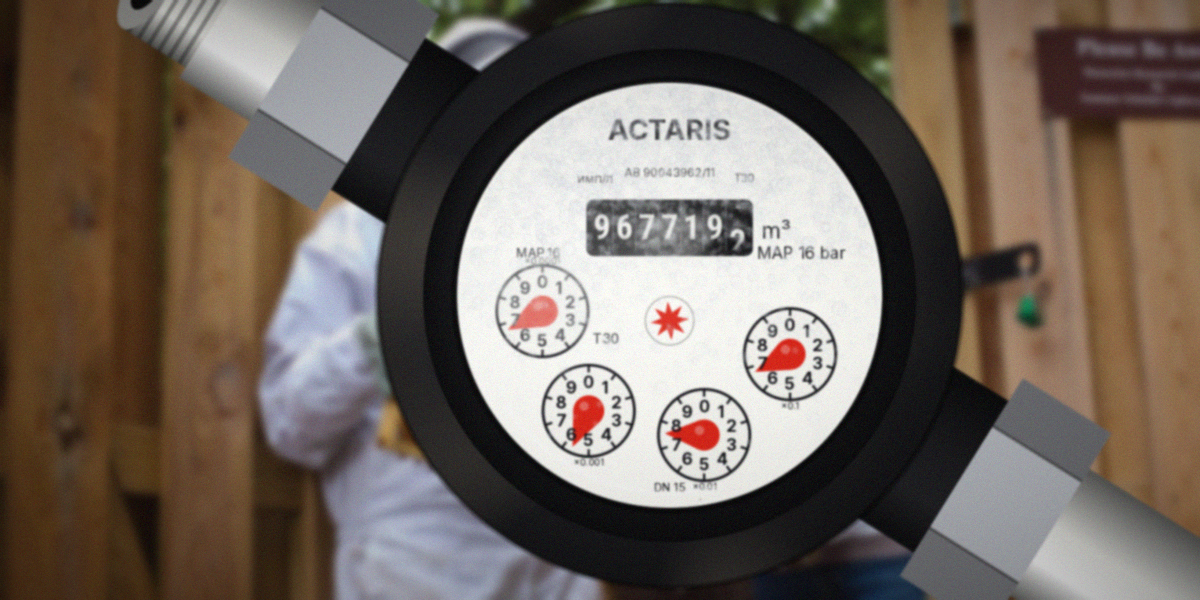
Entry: 9677191.6756 m³
